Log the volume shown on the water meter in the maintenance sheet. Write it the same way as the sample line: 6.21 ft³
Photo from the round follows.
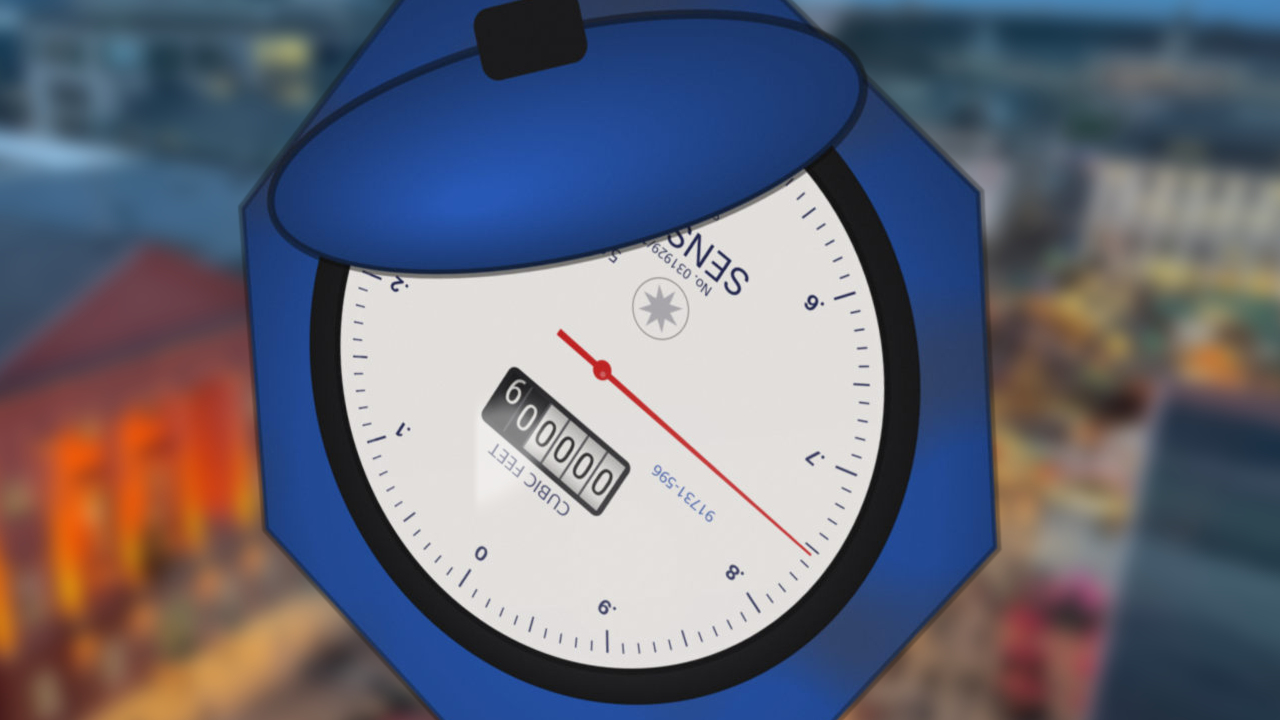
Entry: 8.75 ft³
